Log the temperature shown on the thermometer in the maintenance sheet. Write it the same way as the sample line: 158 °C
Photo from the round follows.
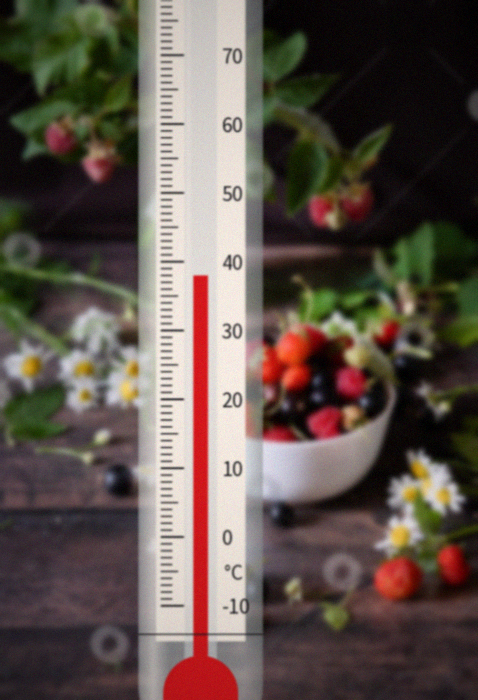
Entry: 38 °C
